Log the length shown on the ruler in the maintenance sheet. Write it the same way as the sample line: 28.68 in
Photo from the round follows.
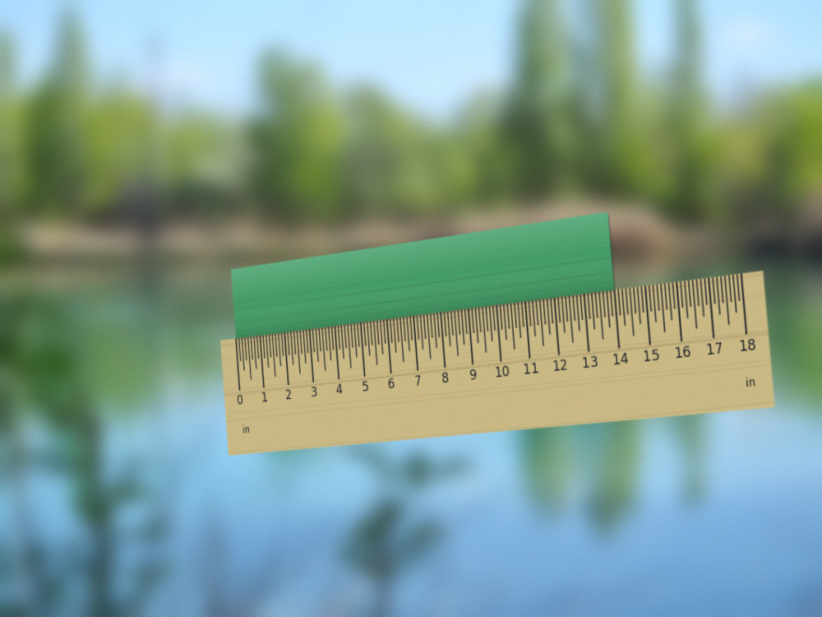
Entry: 14 in
